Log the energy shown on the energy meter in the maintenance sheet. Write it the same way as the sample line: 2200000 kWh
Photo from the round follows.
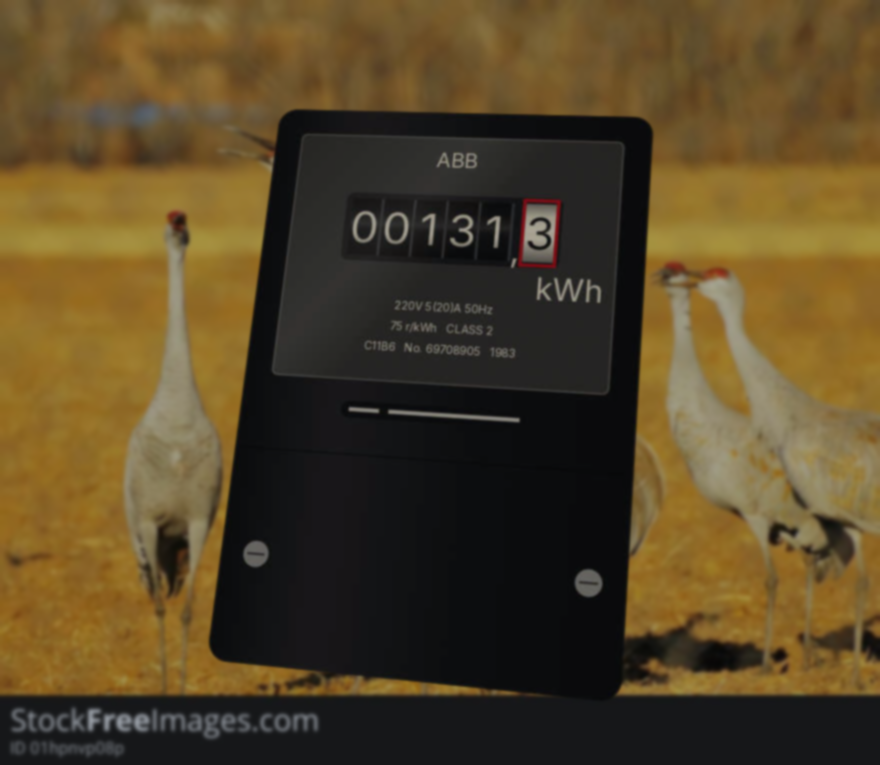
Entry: 131.3 kWh
